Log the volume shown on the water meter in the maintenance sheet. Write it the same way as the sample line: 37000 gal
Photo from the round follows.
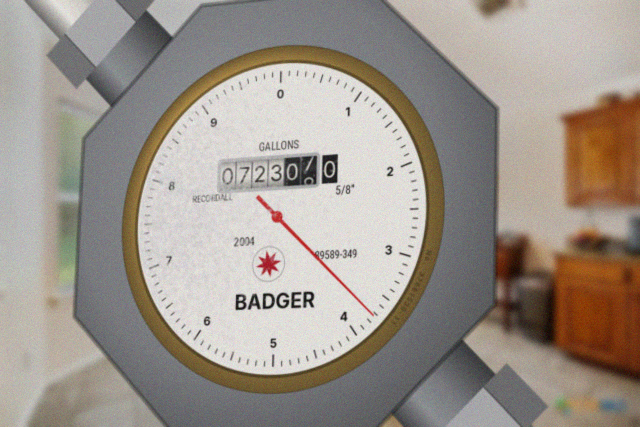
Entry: 723073.7 gal
